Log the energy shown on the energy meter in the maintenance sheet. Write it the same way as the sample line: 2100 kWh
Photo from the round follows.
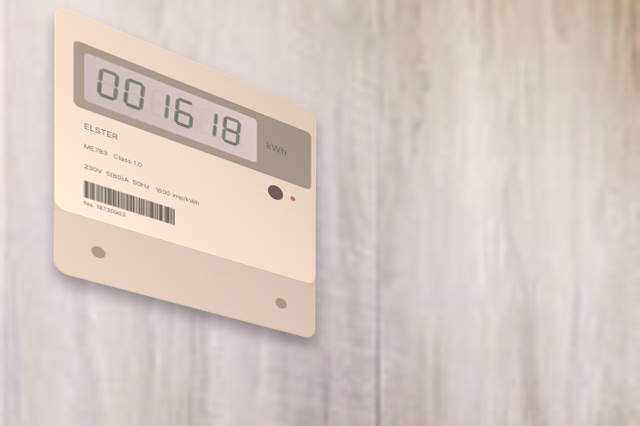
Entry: 1618 kWh
